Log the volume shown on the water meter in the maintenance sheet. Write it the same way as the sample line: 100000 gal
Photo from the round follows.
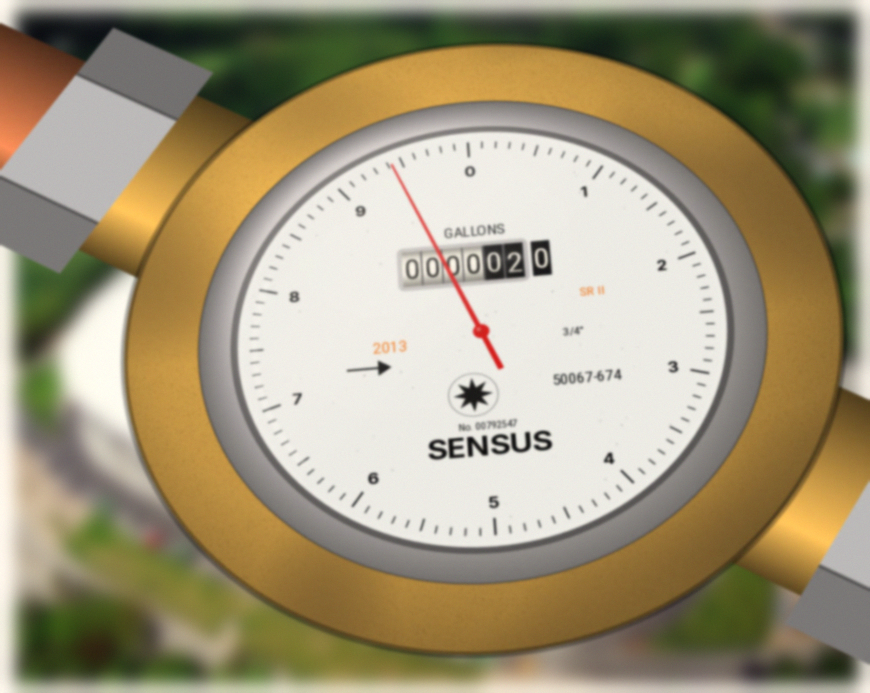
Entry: 19.4 gal
